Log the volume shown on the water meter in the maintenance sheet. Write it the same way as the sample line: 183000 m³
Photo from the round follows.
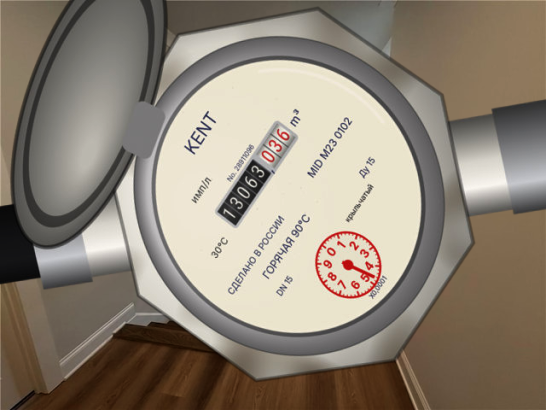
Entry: 13063.0364 m³
